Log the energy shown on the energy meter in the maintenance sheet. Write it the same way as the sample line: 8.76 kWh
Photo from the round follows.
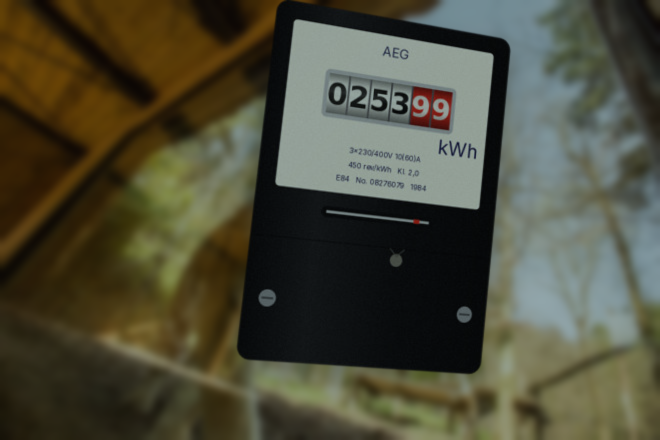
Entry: 253.99 kWh
